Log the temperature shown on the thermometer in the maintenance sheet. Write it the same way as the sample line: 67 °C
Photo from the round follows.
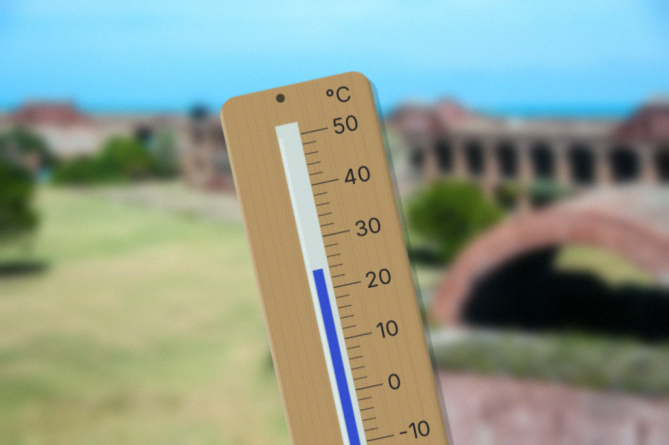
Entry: 24 °C
